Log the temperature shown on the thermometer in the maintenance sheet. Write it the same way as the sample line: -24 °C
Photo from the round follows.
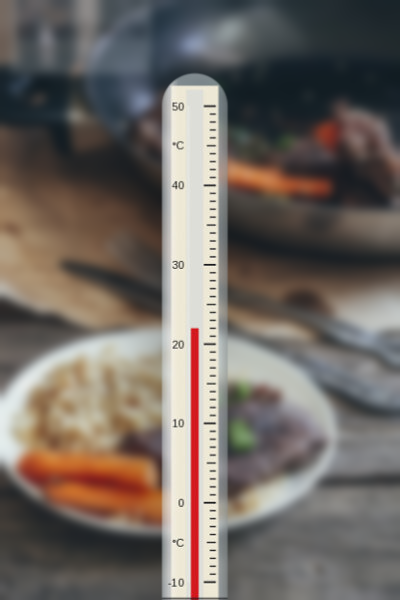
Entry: 22 °C
